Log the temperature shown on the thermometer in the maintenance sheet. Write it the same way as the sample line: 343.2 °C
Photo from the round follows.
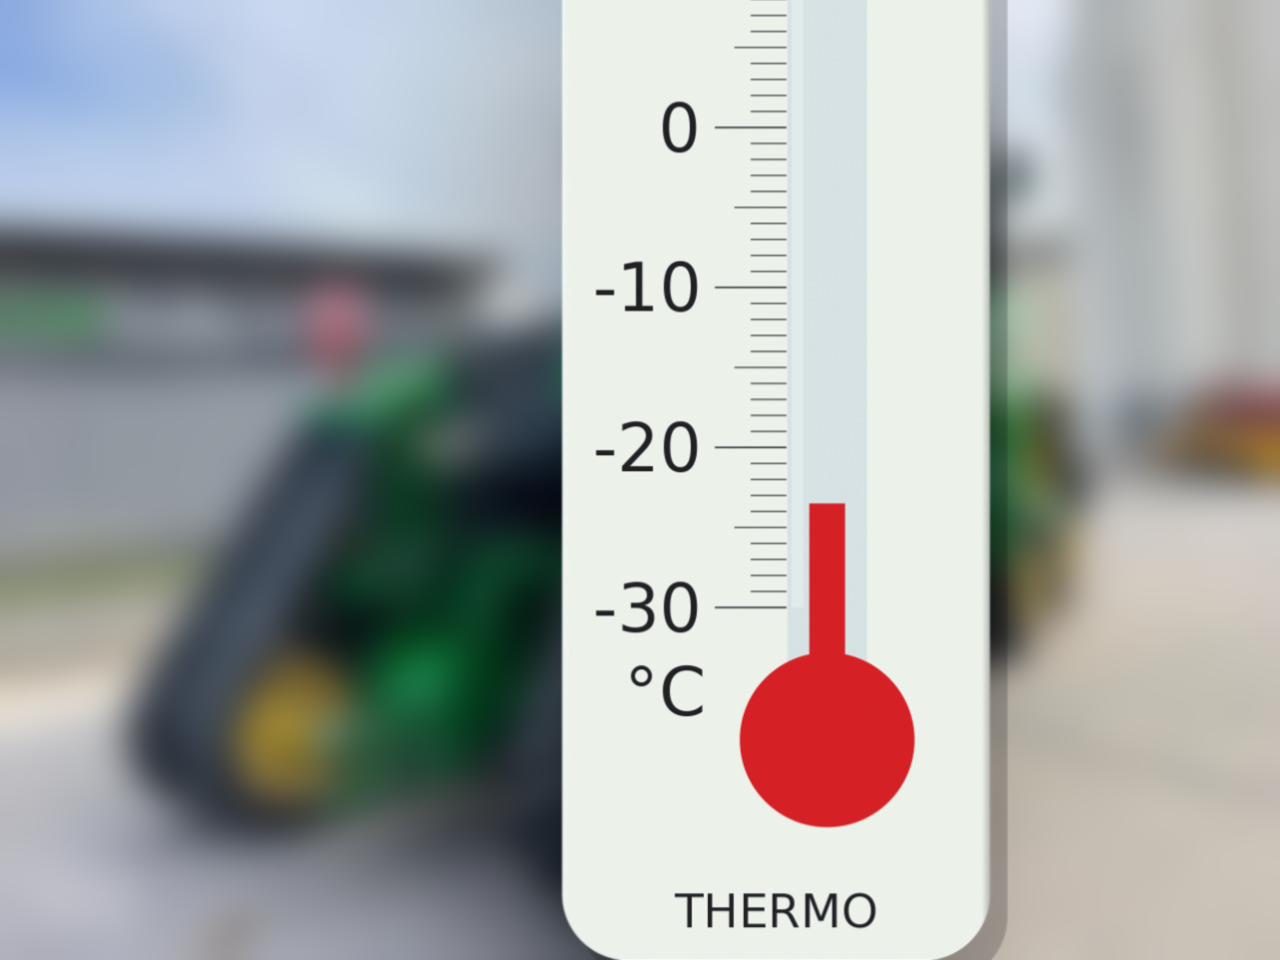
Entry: -23.5 °C
